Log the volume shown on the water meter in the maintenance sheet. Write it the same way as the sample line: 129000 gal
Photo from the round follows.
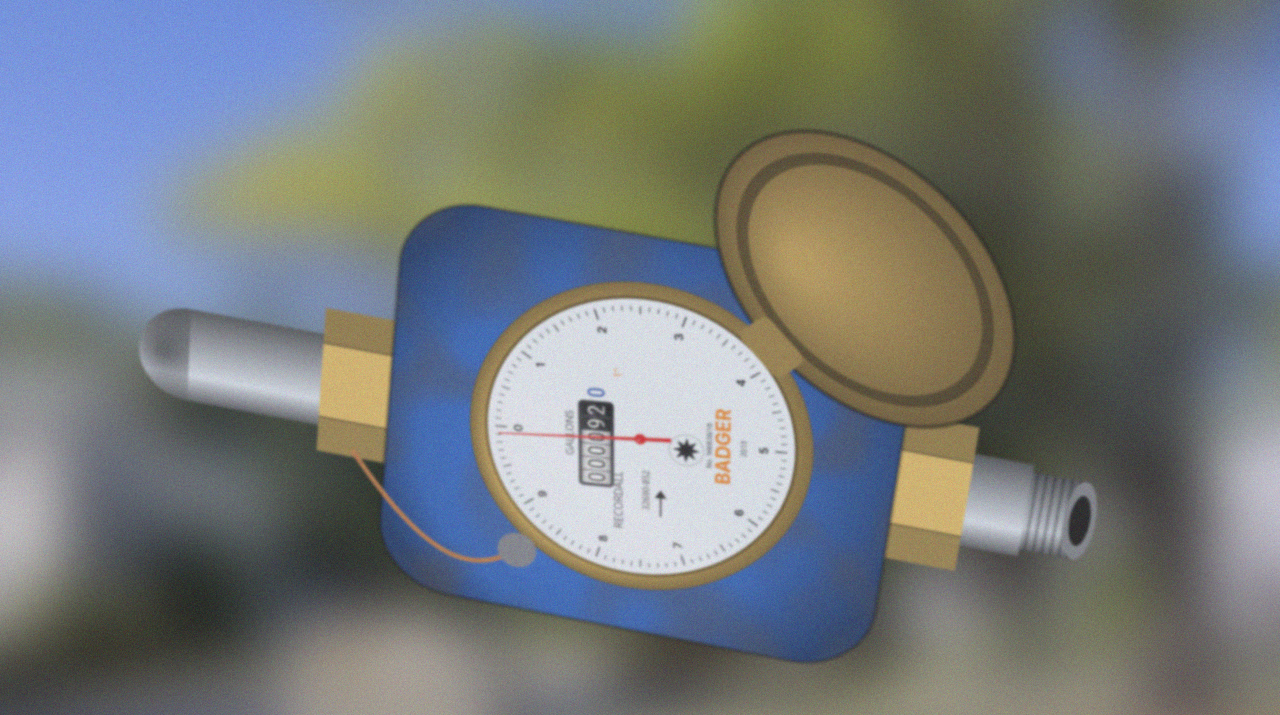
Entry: 919.9 gal
